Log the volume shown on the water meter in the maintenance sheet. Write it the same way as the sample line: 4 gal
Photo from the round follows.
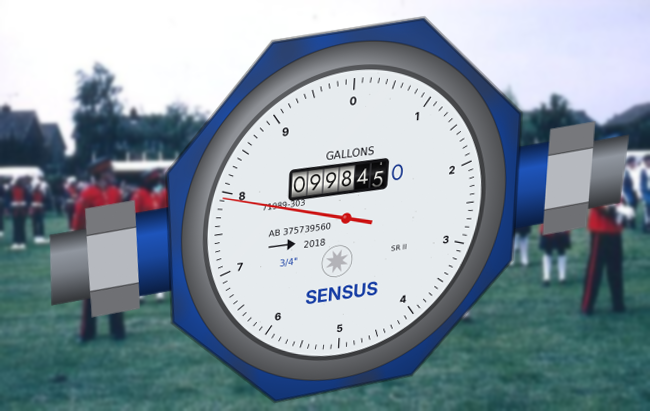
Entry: 998447.9 gal
